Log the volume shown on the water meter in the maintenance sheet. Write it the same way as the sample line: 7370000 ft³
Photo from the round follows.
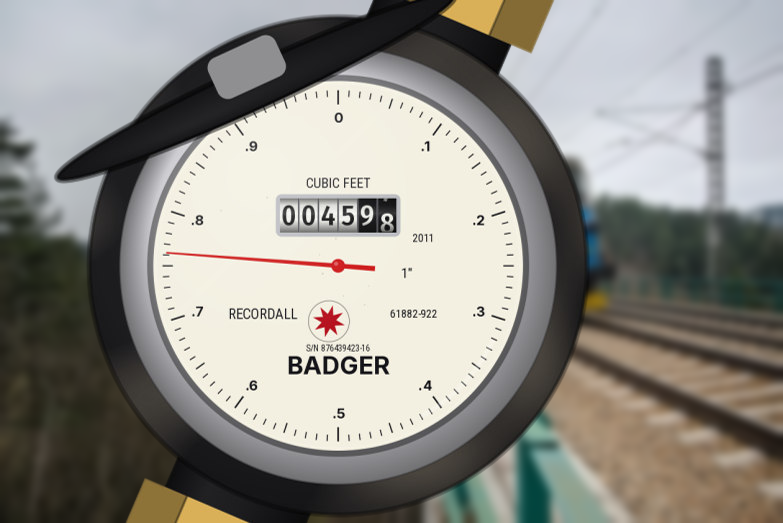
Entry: 4597.76 ft³
